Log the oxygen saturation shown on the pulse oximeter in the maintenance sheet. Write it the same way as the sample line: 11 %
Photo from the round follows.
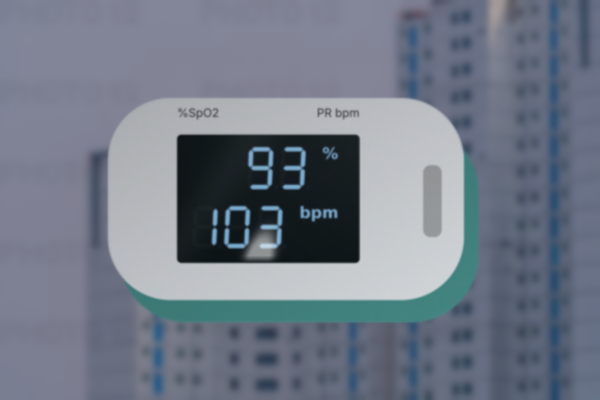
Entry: 93 %
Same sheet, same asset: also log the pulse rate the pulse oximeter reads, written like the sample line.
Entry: 103 bpm
